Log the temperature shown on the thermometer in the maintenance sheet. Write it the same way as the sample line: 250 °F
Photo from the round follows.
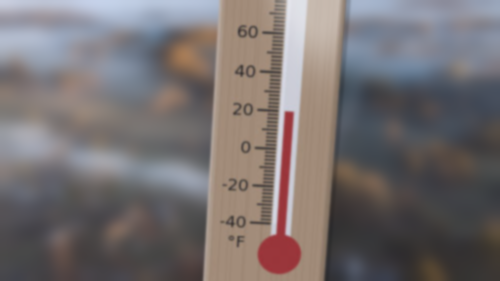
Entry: 20 °F
